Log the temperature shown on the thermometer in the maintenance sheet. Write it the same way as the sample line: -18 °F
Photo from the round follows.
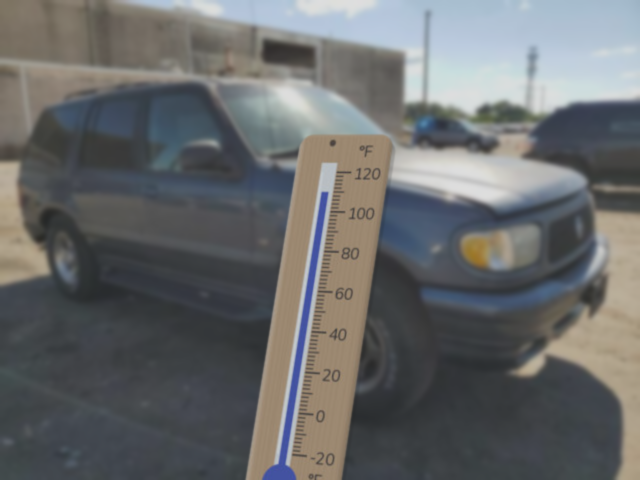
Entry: 110 °F
